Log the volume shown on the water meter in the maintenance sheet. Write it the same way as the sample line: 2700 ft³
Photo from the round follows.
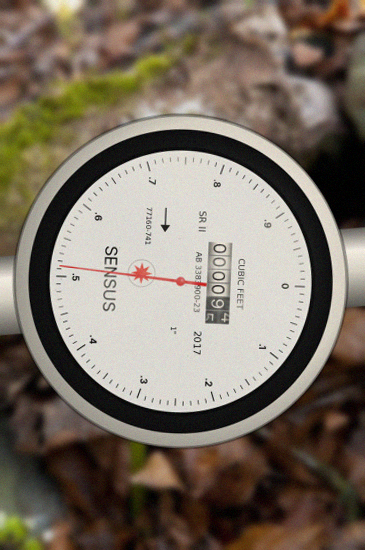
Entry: 94.51 ft³
